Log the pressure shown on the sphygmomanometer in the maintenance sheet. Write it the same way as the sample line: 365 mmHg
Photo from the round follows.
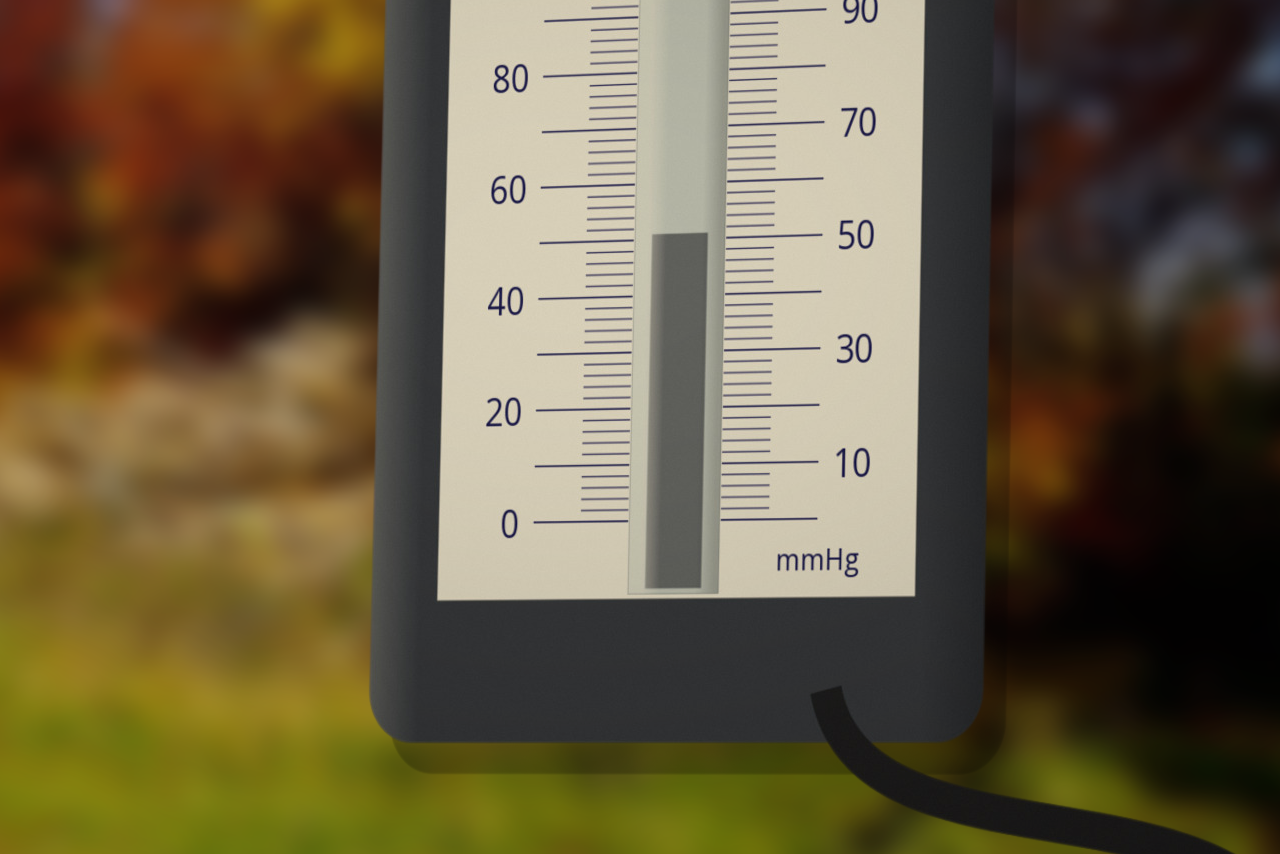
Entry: 51 mmHg
